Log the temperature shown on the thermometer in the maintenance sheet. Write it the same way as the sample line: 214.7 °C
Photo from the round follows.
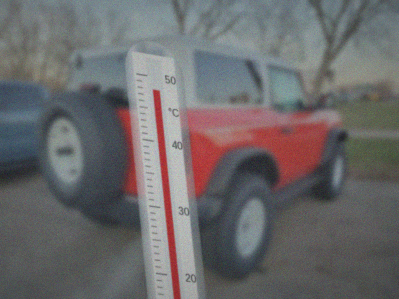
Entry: 48 °C
